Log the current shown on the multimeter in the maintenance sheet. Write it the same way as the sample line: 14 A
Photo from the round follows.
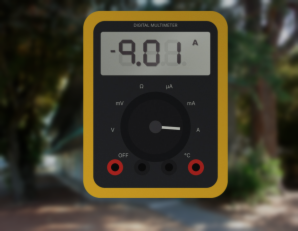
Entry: -9.01 A
